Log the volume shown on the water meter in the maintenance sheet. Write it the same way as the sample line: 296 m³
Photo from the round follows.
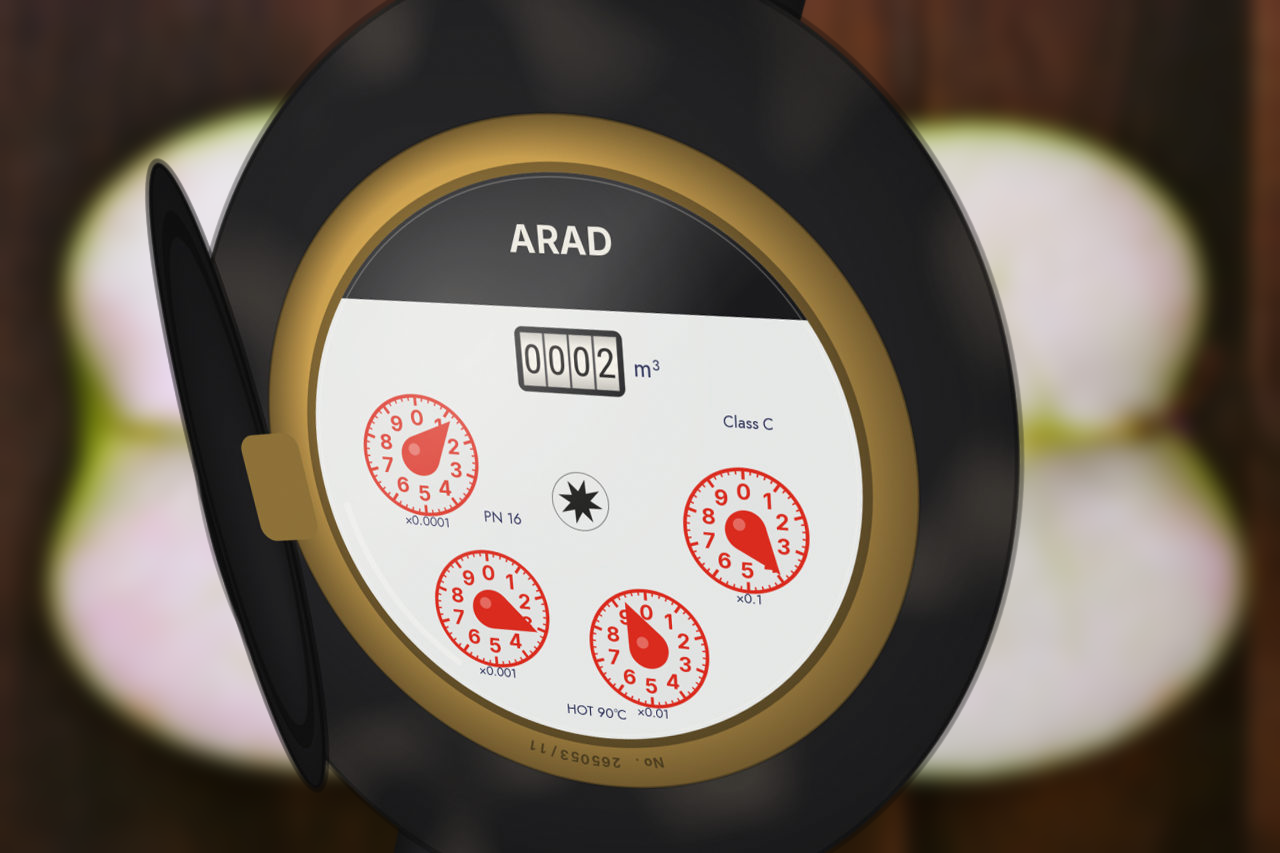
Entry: 2.3931 m³
